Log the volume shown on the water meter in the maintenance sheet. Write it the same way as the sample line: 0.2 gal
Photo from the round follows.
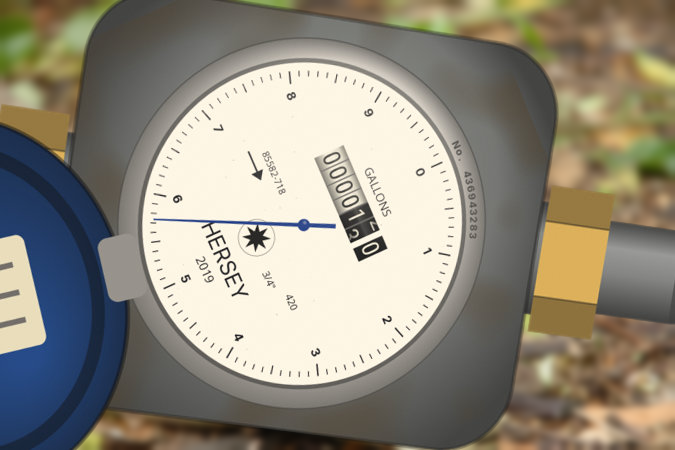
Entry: 125.7 gal
